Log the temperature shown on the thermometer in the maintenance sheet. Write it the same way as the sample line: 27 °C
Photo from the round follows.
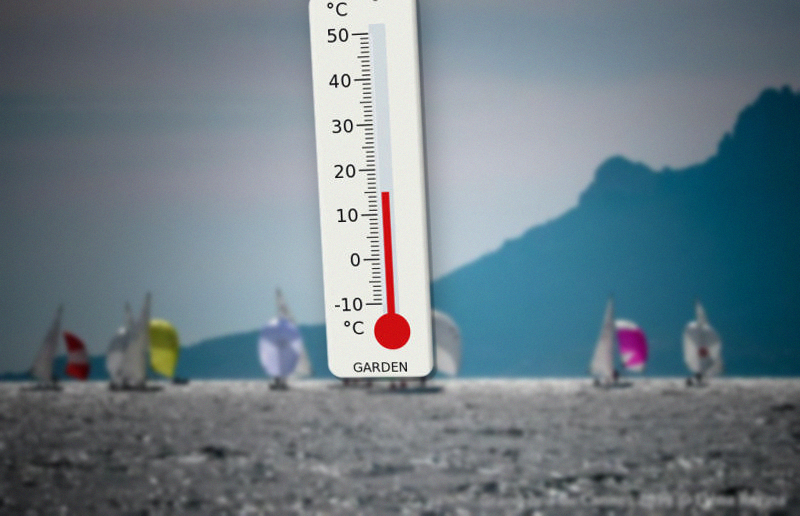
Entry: 15 °C
